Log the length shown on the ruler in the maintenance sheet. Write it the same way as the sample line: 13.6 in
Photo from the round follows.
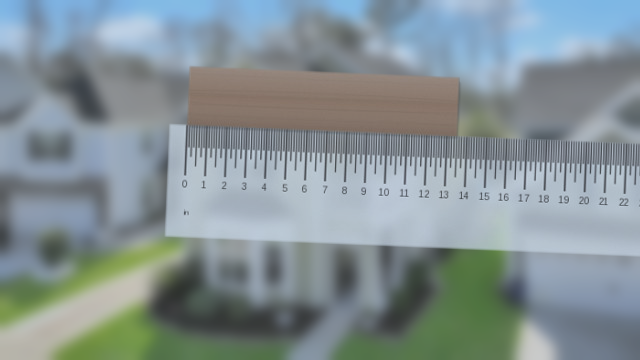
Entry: 13.5 in
